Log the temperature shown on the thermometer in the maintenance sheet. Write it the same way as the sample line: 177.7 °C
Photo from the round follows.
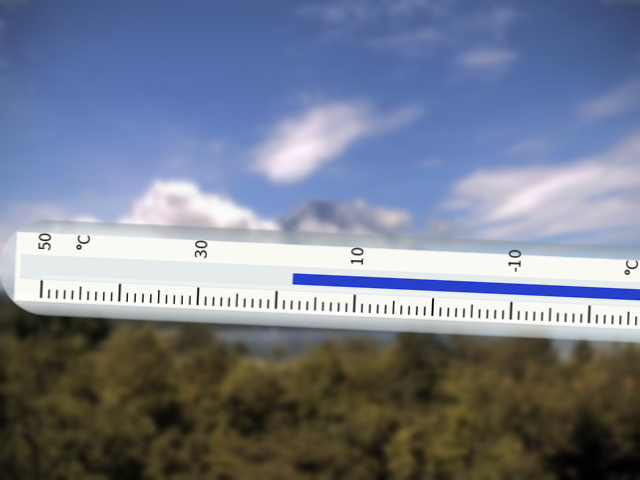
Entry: 18 °C
